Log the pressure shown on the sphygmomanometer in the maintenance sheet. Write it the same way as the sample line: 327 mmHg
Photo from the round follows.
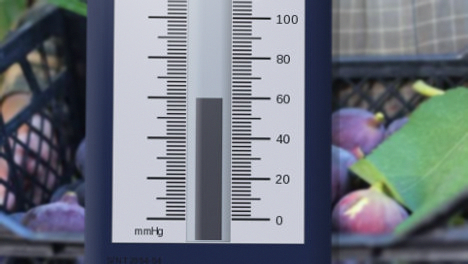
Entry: 60 mmHg
